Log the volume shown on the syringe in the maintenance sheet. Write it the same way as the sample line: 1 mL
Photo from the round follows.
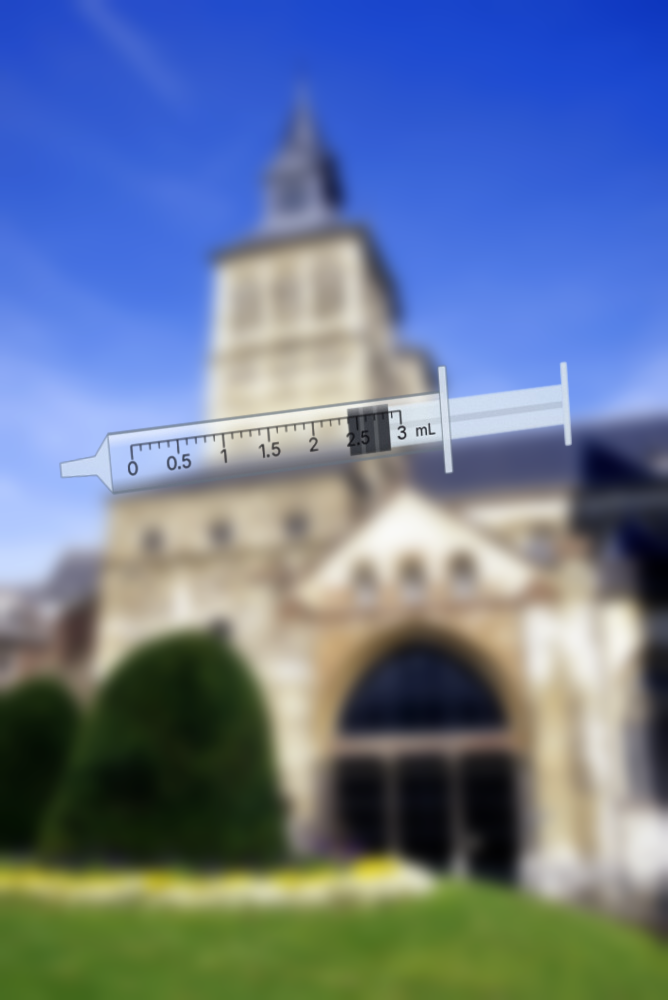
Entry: 2.4 mL
